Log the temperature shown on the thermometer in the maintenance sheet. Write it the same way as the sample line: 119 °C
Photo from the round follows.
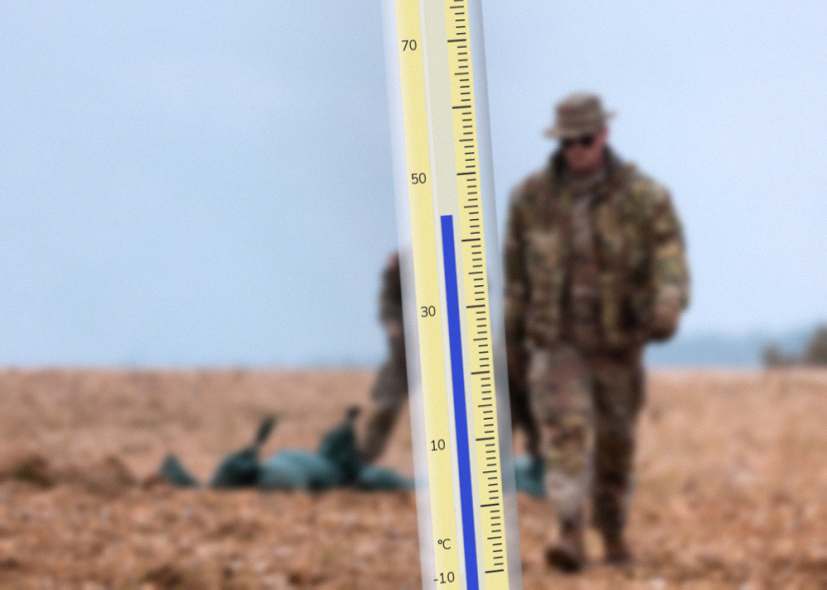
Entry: 44 °C
